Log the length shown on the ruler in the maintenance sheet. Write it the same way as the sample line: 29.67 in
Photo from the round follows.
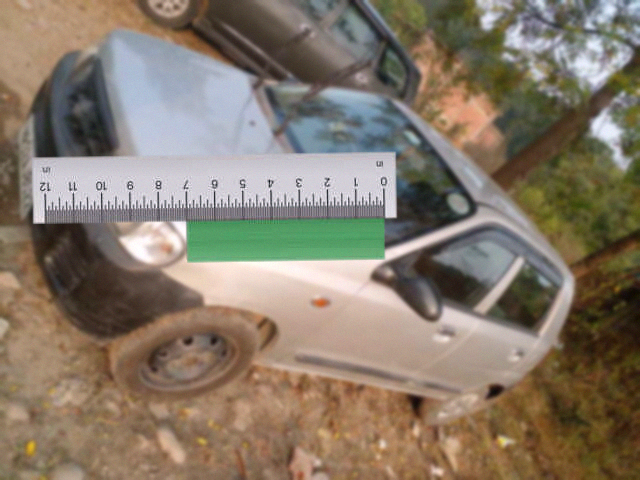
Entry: 7 in
